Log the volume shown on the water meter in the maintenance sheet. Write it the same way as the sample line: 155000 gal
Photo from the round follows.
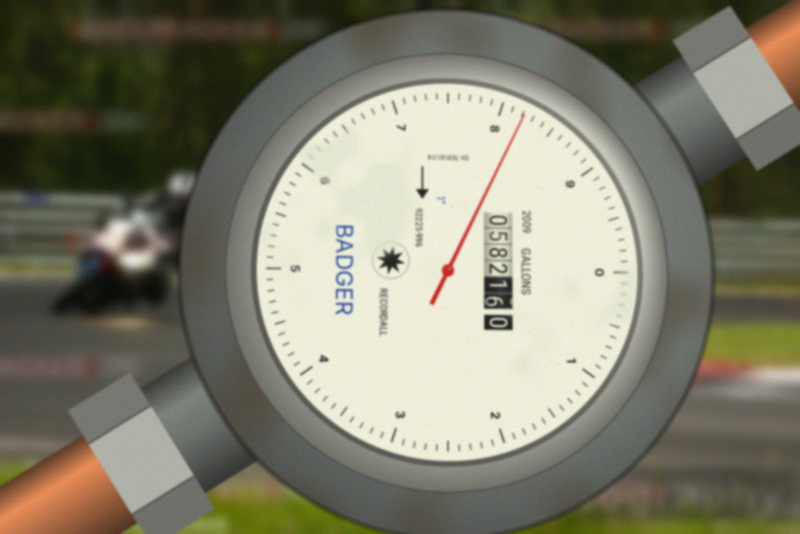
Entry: 582158.2 gal
